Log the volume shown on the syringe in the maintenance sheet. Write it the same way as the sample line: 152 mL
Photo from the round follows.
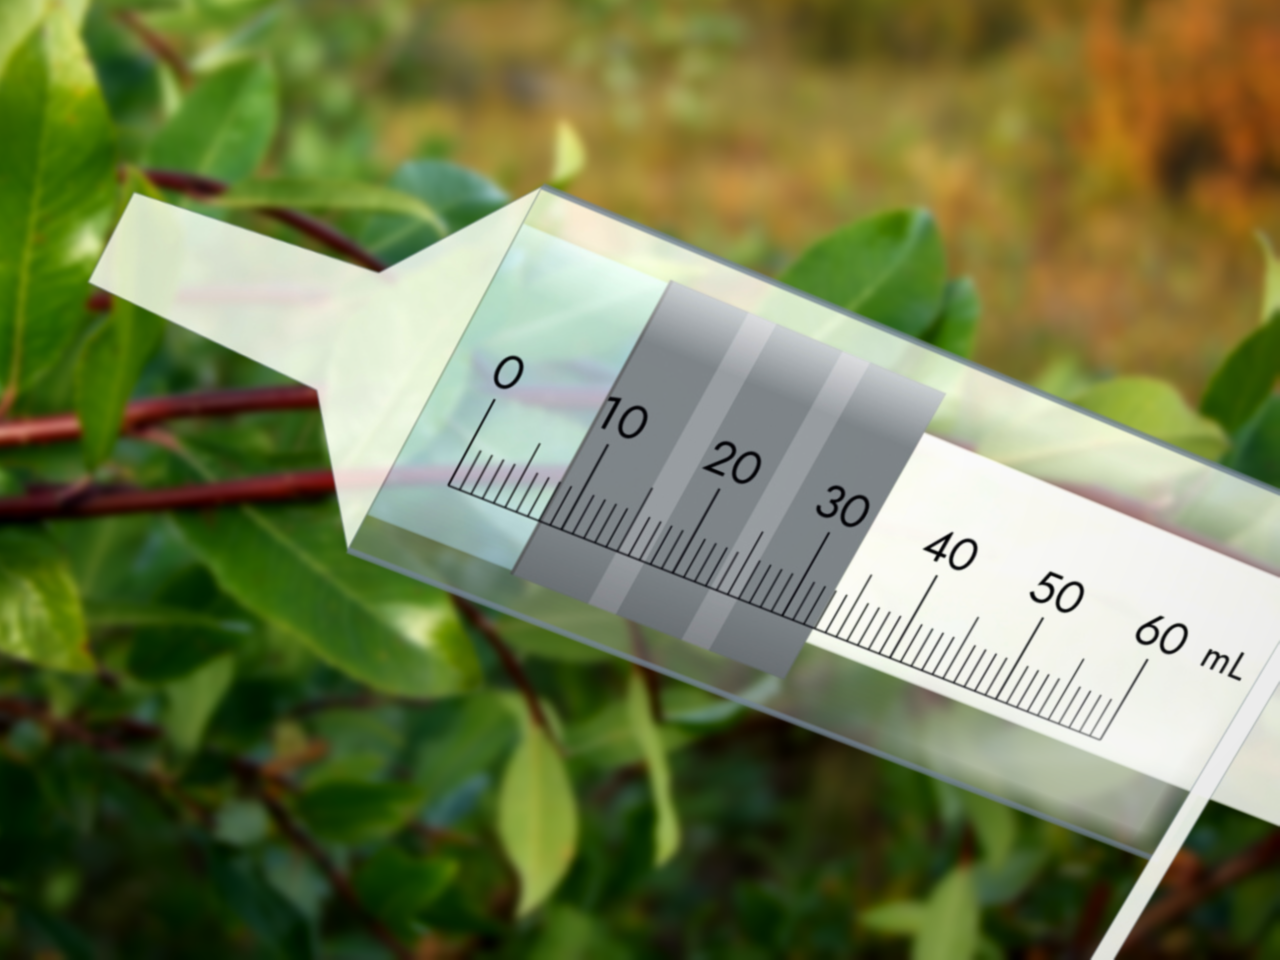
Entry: 8 mL
